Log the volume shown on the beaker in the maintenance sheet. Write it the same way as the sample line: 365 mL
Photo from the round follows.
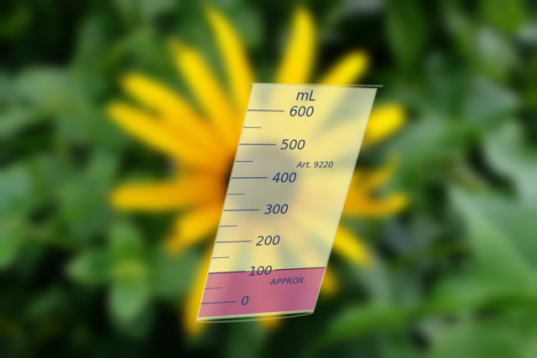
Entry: 100 mL
